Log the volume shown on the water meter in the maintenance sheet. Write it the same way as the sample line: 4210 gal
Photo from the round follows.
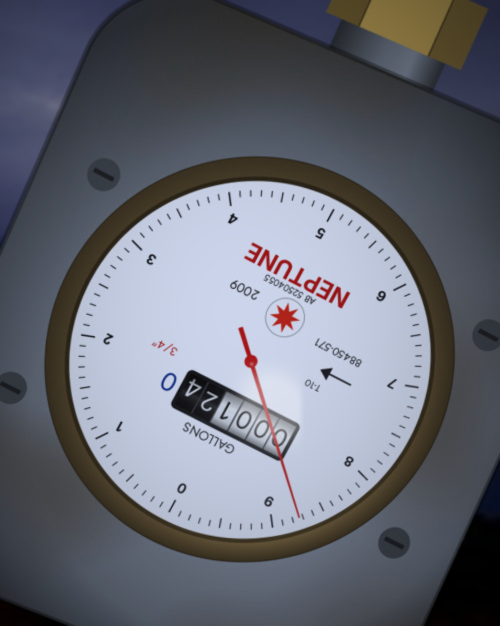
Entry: 1238.7 gal
